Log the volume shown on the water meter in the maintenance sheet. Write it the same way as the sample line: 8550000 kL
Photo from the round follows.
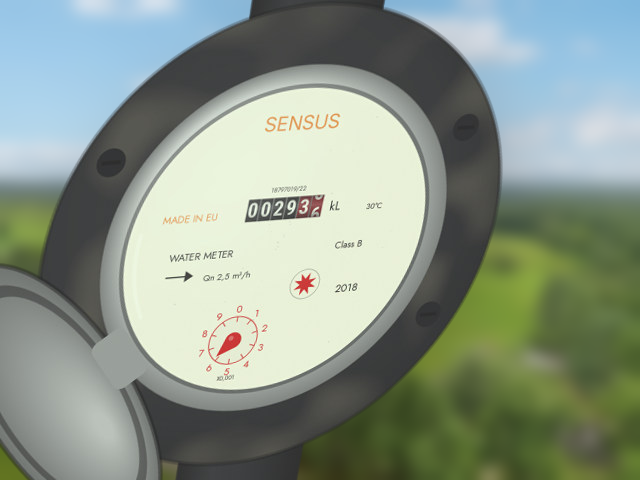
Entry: 29.356 kL
